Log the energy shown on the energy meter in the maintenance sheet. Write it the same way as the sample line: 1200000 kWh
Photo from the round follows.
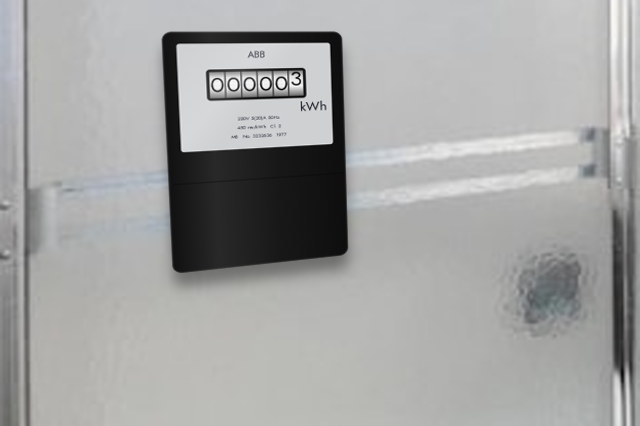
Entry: 3 kWh
